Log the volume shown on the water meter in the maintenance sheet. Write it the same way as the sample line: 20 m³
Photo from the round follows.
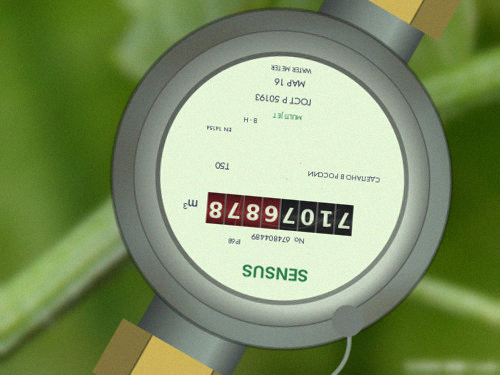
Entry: 7107.6878 m³
